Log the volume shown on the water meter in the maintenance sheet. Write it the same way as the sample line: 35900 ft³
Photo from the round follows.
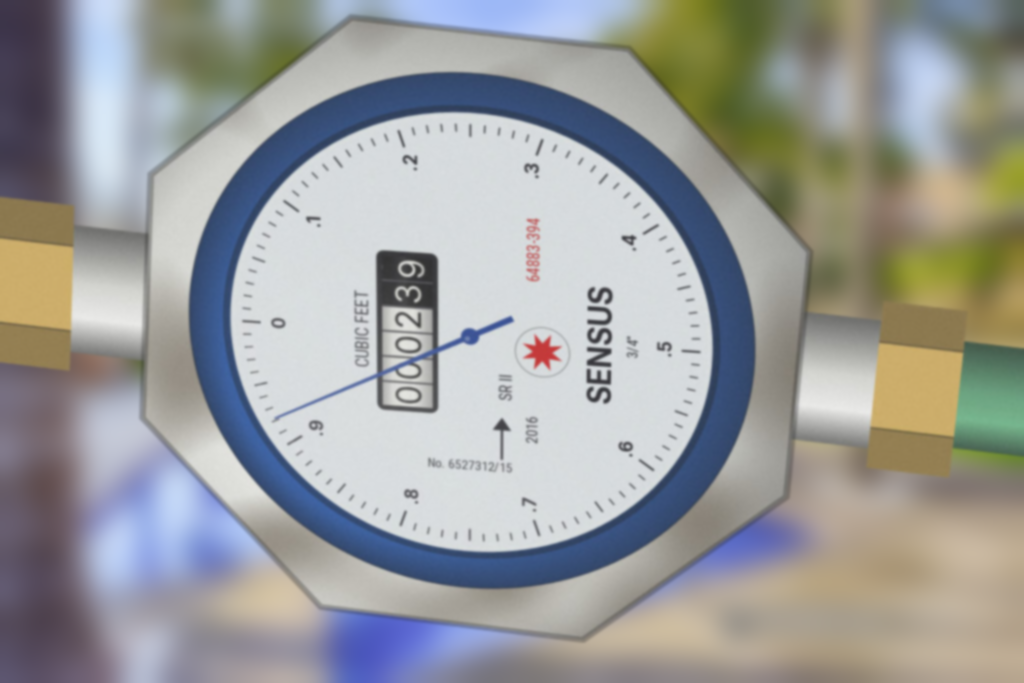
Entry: 238.92 ft³
